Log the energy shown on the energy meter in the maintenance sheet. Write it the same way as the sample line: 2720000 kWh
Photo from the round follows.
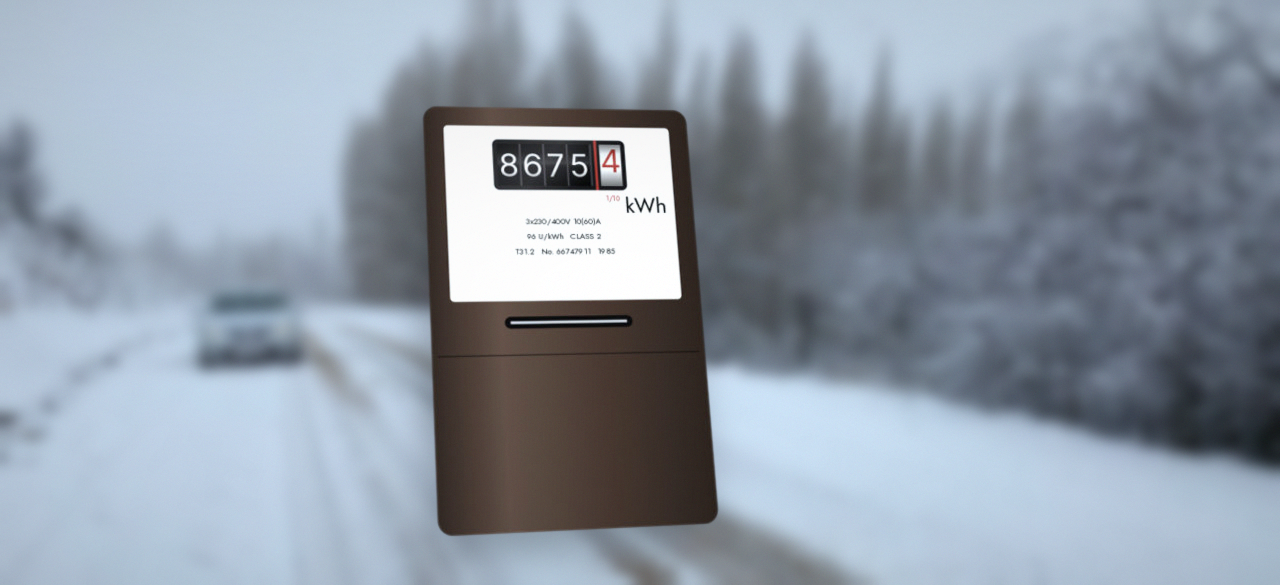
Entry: 8675.4 kWh
